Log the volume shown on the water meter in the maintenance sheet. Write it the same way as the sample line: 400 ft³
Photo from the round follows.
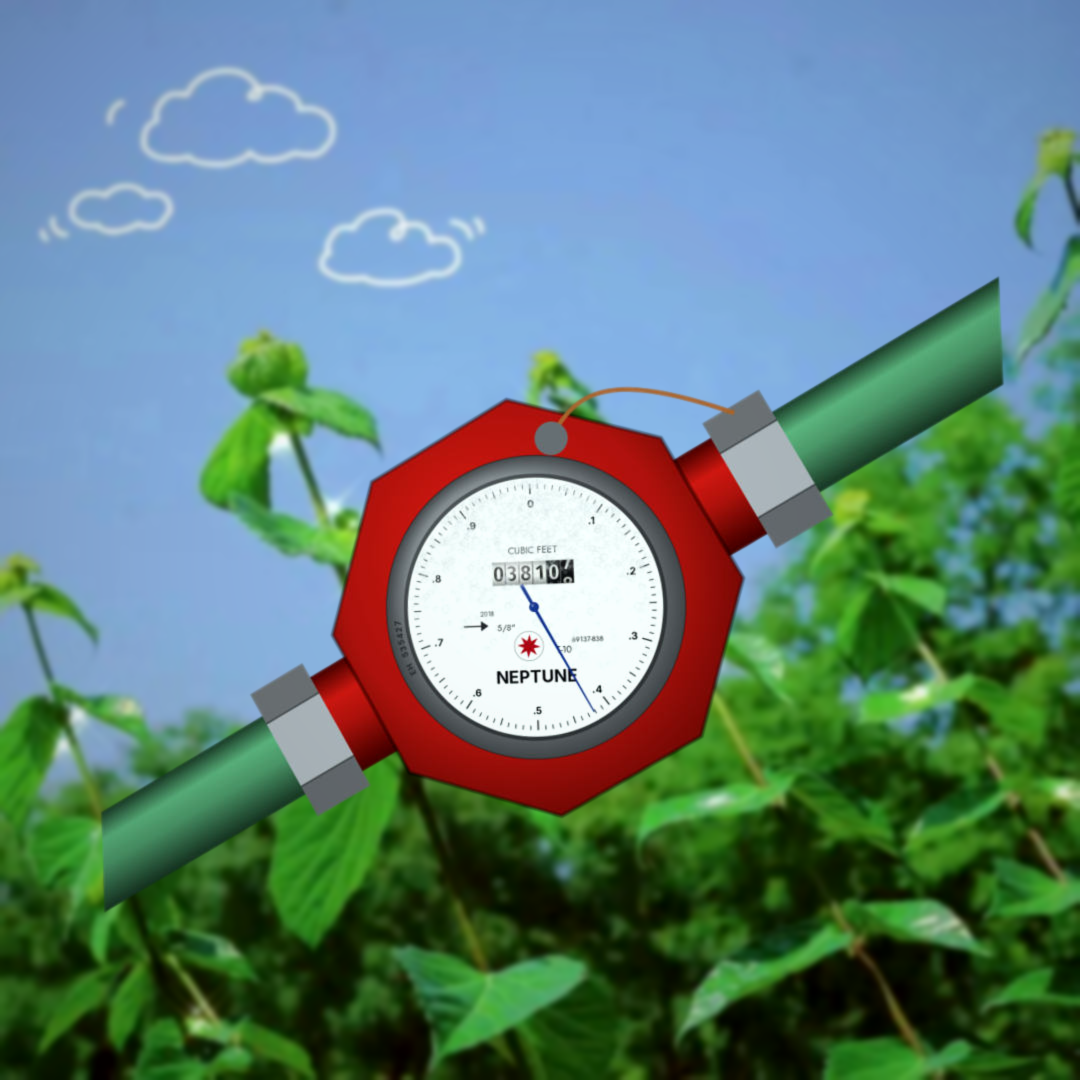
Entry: 38107.42 ft³
